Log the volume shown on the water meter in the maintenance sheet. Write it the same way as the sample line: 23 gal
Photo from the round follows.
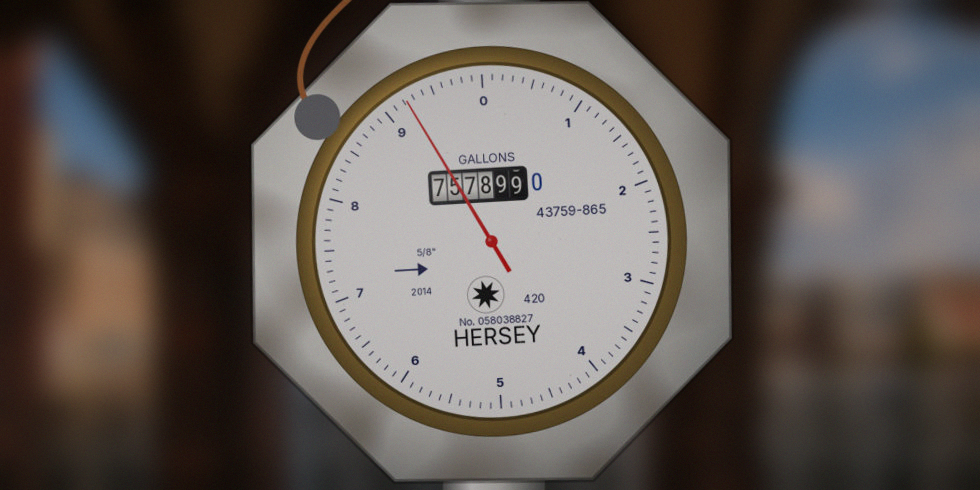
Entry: 7578989.2 gal
